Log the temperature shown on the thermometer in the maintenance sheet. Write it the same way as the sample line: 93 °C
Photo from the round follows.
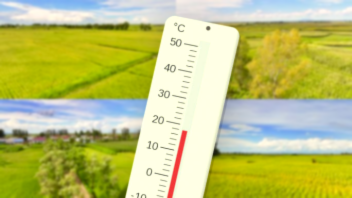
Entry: 18 °C
